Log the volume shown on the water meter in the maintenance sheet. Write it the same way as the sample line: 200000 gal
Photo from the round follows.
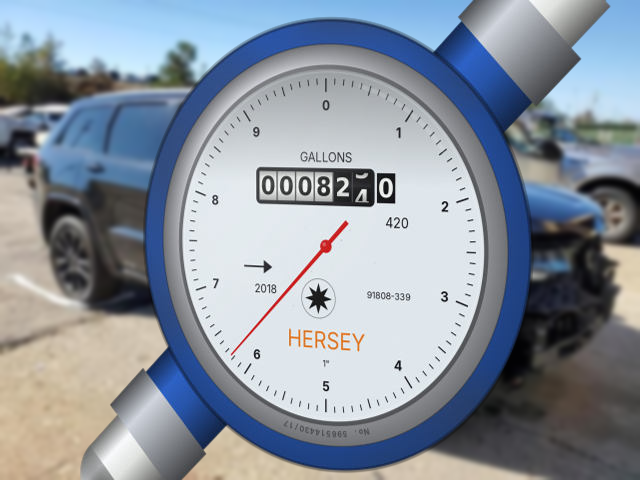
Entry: 8236.2 gal
